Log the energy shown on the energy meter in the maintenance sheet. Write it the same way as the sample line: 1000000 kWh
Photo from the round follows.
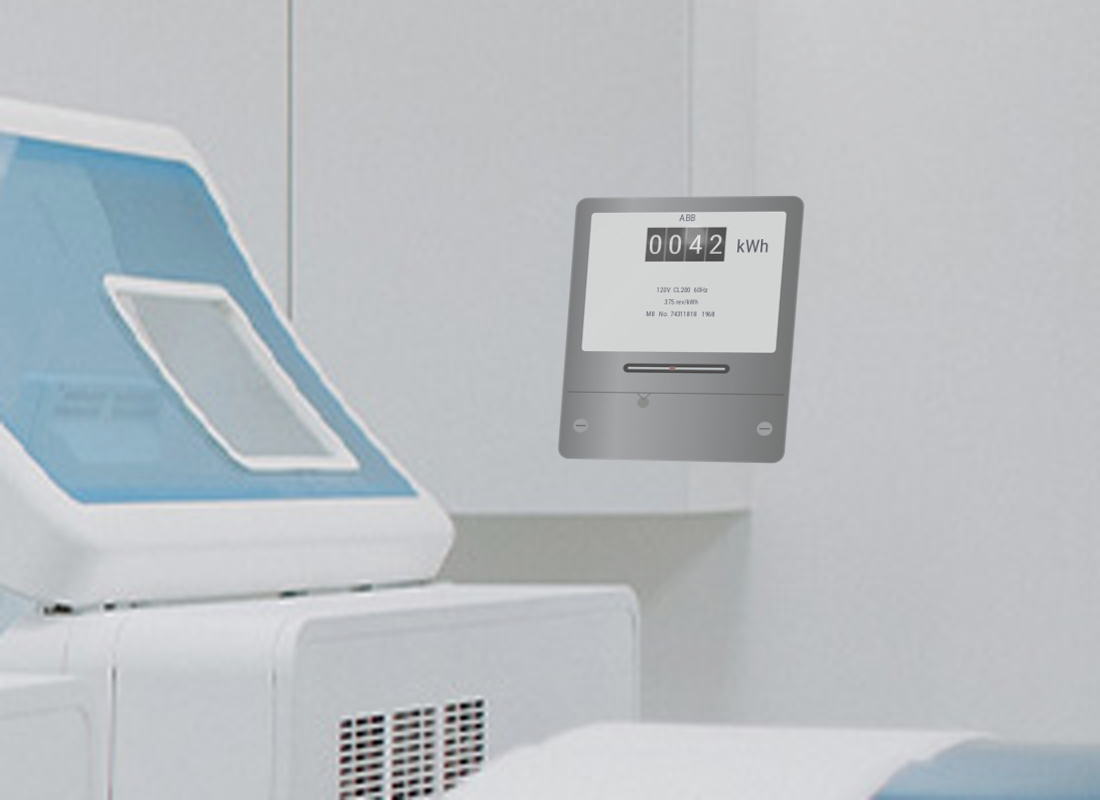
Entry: 42 kWh
